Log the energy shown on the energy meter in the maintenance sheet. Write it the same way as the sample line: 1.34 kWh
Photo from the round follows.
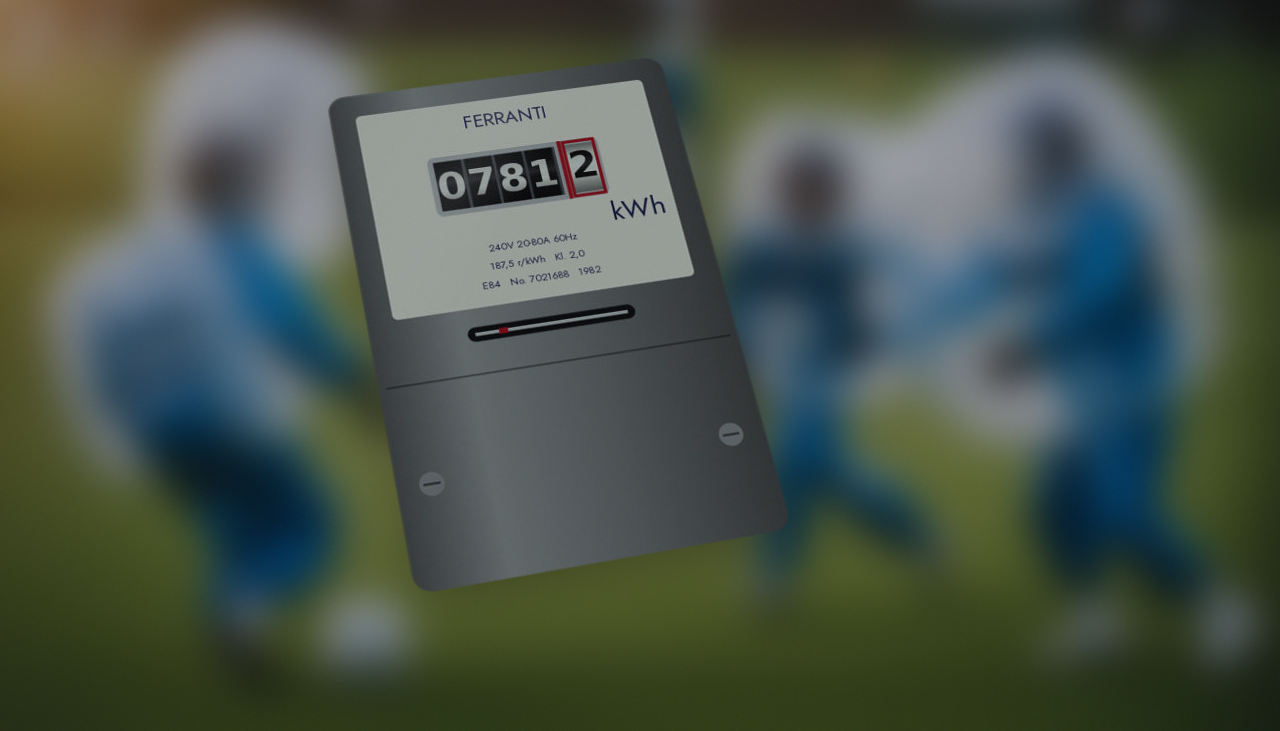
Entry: 781.2 kWh
